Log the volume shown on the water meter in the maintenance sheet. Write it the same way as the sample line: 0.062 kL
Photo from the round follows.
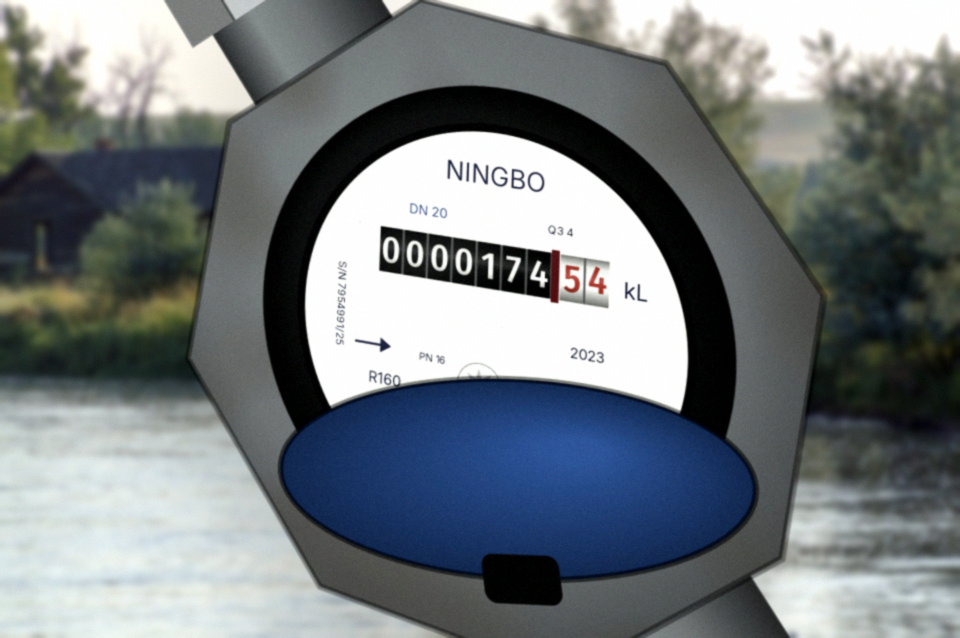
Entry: 174.54 kL
